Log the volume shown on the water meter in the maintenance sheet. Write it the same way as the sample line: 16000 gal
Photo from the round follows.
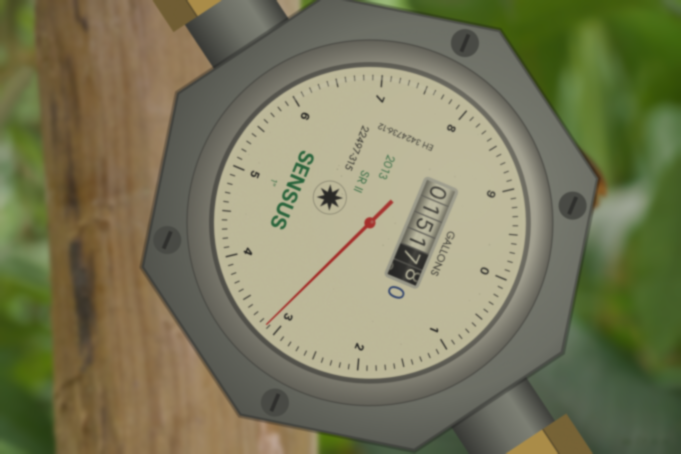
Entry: 151783.1 gal
